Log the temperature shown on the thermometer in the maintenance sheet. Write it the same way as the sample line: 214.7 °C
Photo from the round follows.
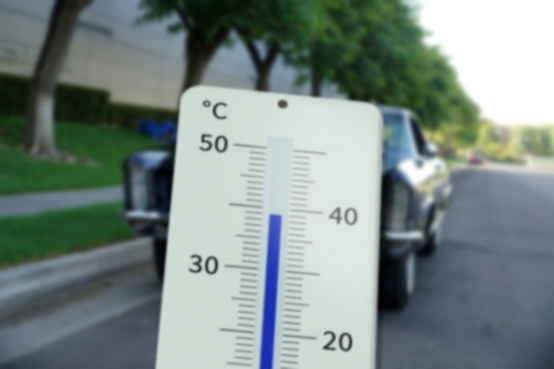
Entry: 39 °C
